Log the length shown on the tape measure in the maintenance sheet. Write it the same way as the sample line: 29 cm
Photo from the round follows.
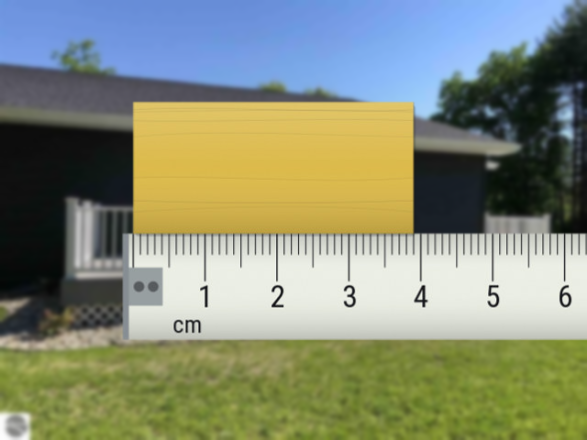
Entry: 3.9 cm
